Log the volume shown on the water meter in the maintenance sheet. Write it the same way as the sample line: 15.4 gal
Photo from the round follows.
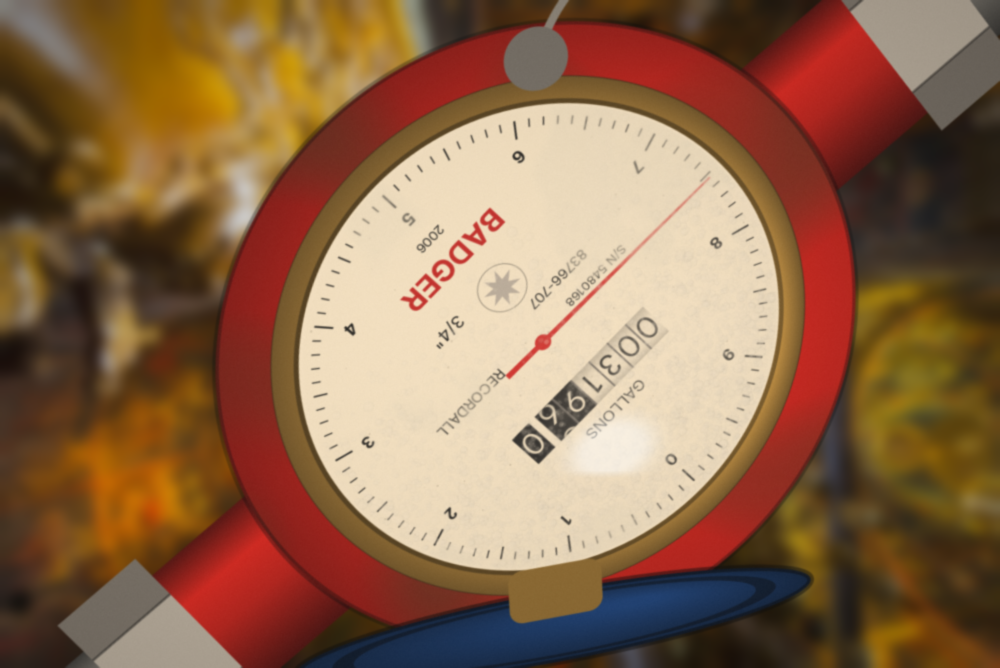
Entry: 31957.5 gal
